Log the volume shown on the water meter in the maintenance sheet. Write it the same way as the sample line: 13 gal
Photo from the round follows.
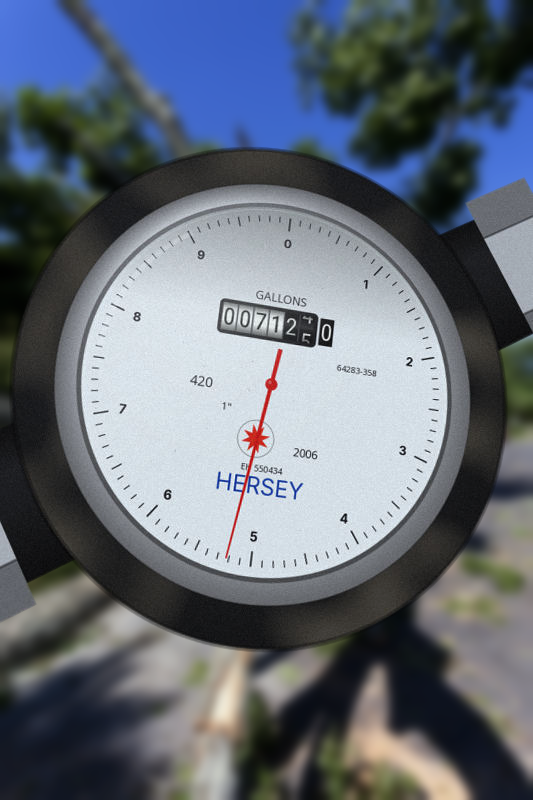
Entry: 71245.2 gal
